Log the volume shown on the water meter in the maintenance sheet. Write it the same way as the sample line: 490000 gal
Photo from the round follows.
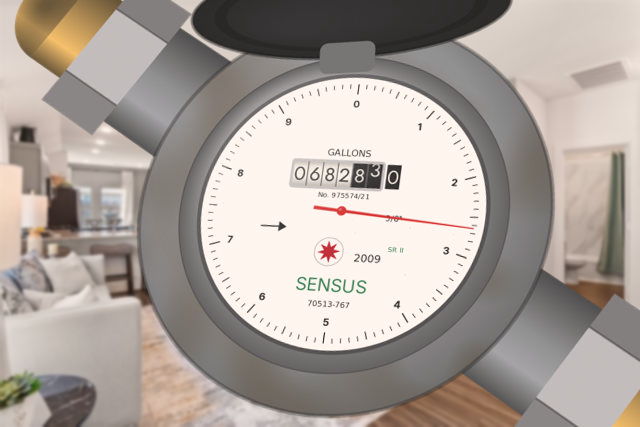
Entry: 682832.6 gal
